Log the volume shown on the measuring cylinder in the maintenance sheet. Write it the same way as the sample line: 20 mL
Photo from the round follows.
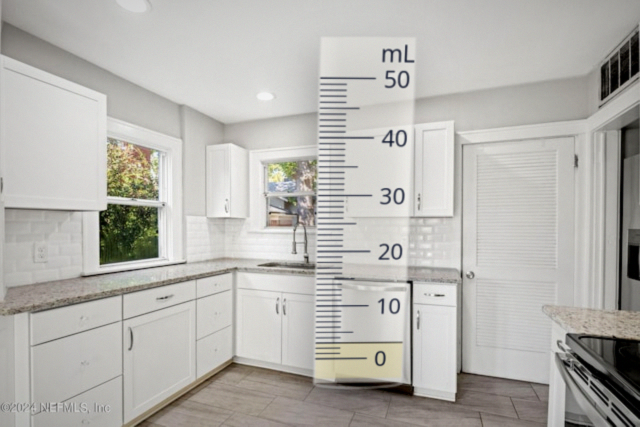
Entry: 3 mL
